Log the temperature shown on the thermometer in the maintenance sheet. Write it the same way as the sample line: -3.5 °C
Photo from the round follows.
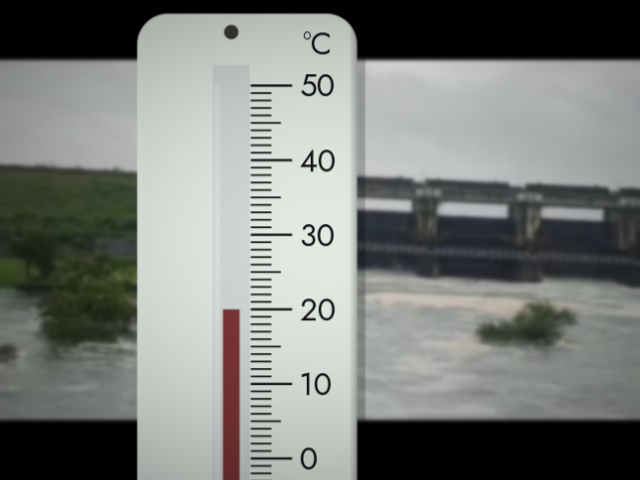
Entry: 20 °C
